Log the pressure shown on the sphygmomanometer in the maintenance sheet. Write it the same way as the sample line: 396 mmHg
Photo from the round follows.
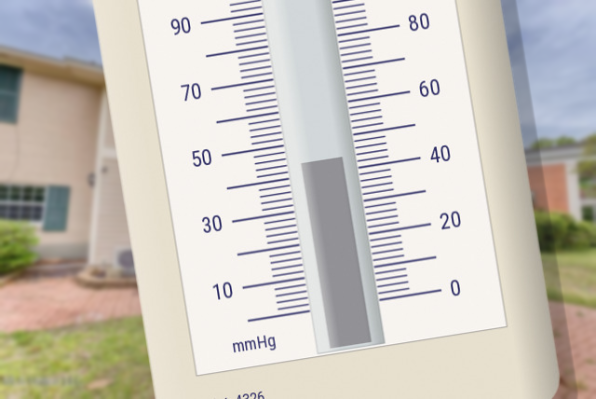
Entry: 44 mmHg
